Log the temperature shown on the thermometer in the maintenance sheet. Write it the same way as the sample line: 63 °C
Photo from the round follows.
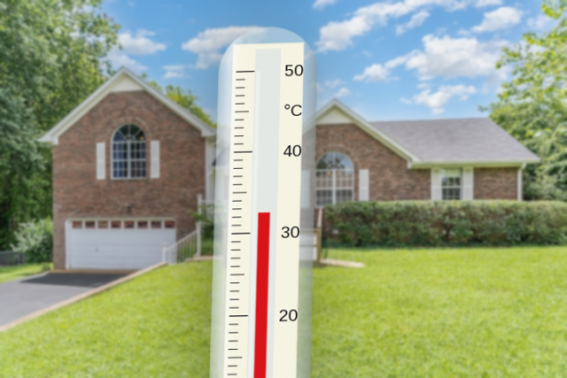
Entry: 32.5 °C
